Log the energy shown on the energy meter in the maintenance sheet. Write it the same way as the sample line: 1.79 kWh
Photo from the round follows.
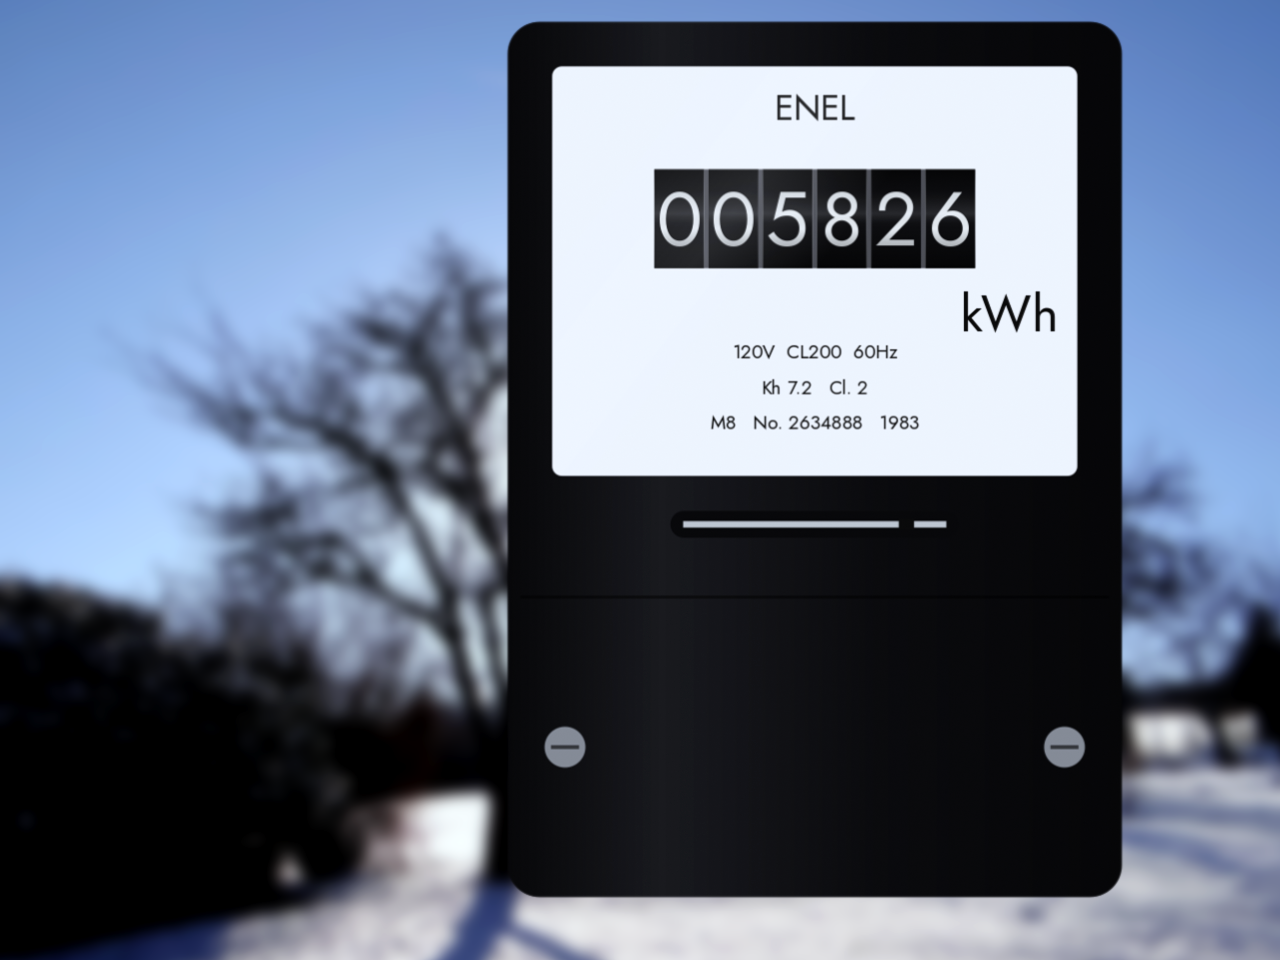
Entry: 5826 kWh
